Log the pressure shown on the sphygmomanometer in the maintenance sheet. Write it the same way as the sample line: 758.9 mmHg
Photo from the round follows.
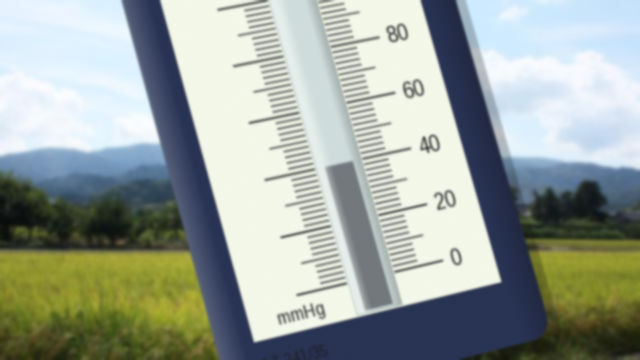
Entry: 40 mmHg
